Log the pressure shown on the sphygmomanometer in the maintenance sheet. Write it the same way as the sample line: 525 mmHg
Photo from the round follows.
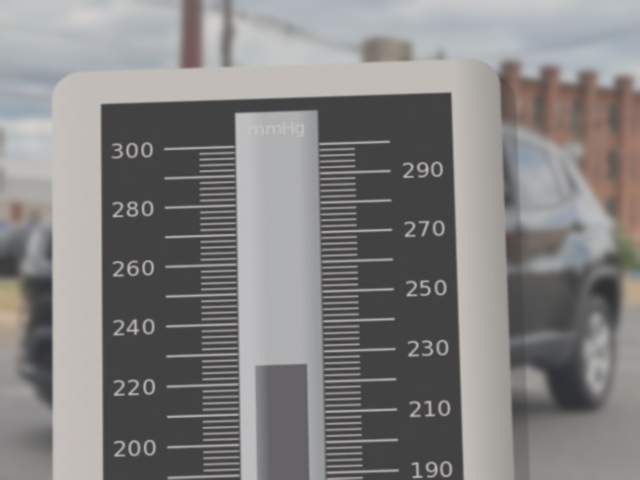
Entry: 226 mmHg
